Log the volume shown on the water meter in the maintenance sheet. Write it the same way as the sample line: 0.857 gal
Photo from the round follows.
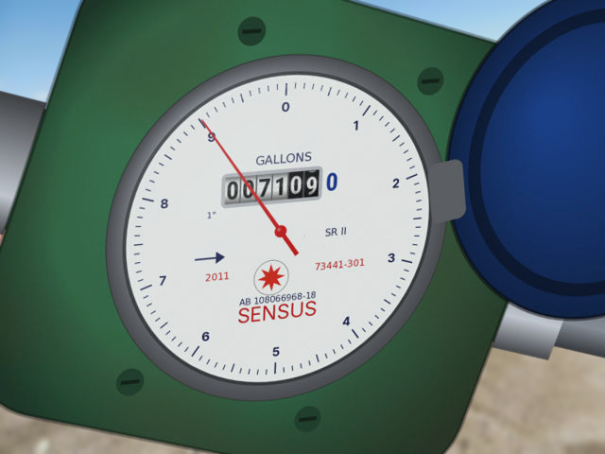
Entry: 71089.0 gal
